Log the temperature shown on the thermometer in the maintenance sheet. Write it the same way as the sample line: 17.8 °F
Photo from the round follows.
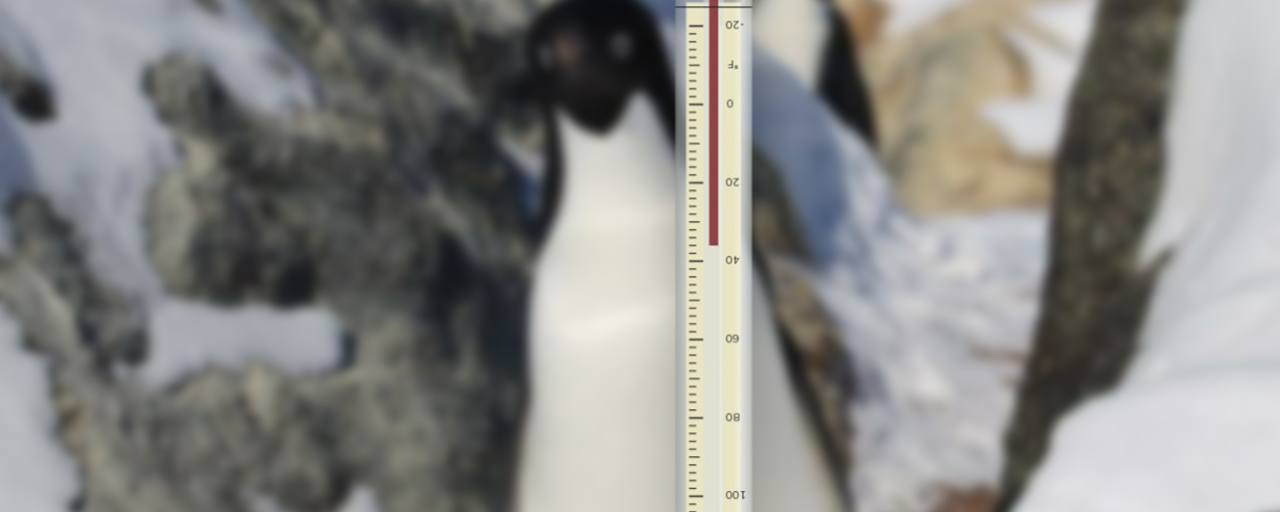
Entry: 36 °F
